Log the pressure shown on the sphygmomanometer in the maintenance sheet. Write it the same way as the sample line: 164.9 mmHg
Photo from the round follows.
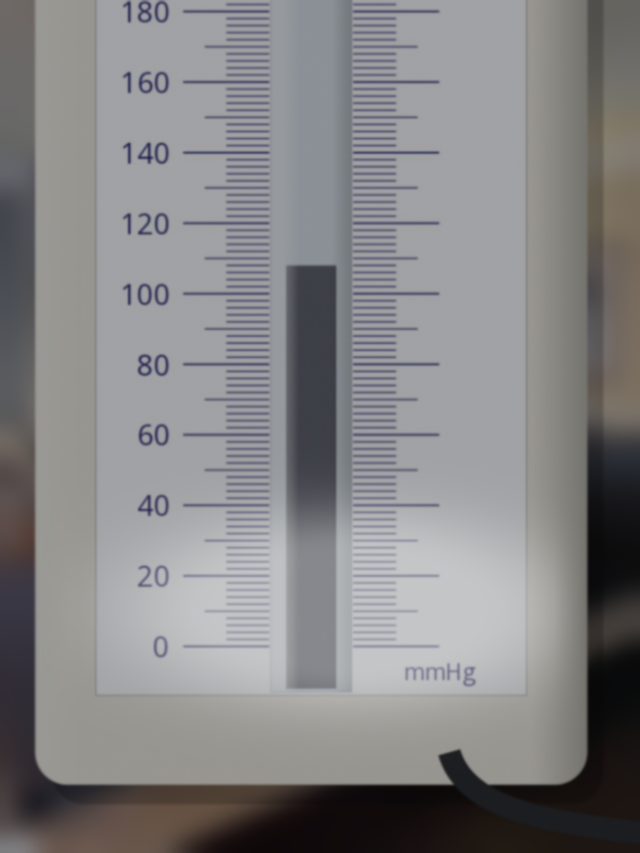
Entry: 108 mmHg
